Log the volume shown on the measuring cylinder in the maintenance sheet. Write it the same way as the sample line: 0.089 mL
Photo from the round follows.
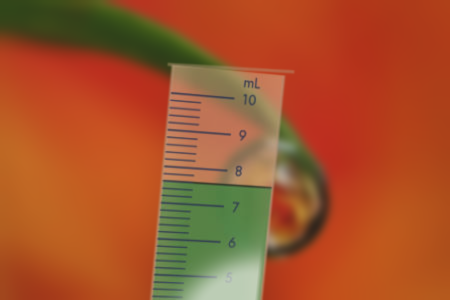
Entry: 7.6 mL
